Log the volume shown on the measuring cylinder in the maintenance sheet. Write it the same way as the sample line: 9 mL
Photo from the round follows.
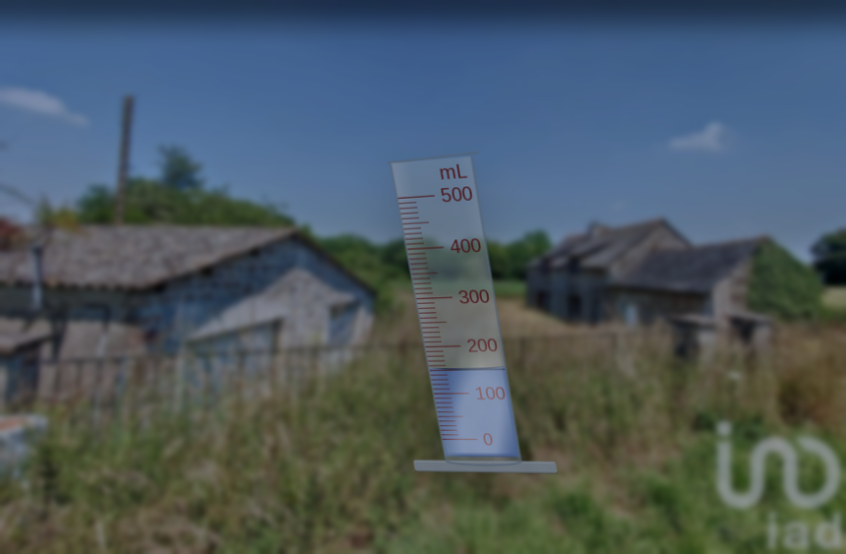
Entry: 150 mL
